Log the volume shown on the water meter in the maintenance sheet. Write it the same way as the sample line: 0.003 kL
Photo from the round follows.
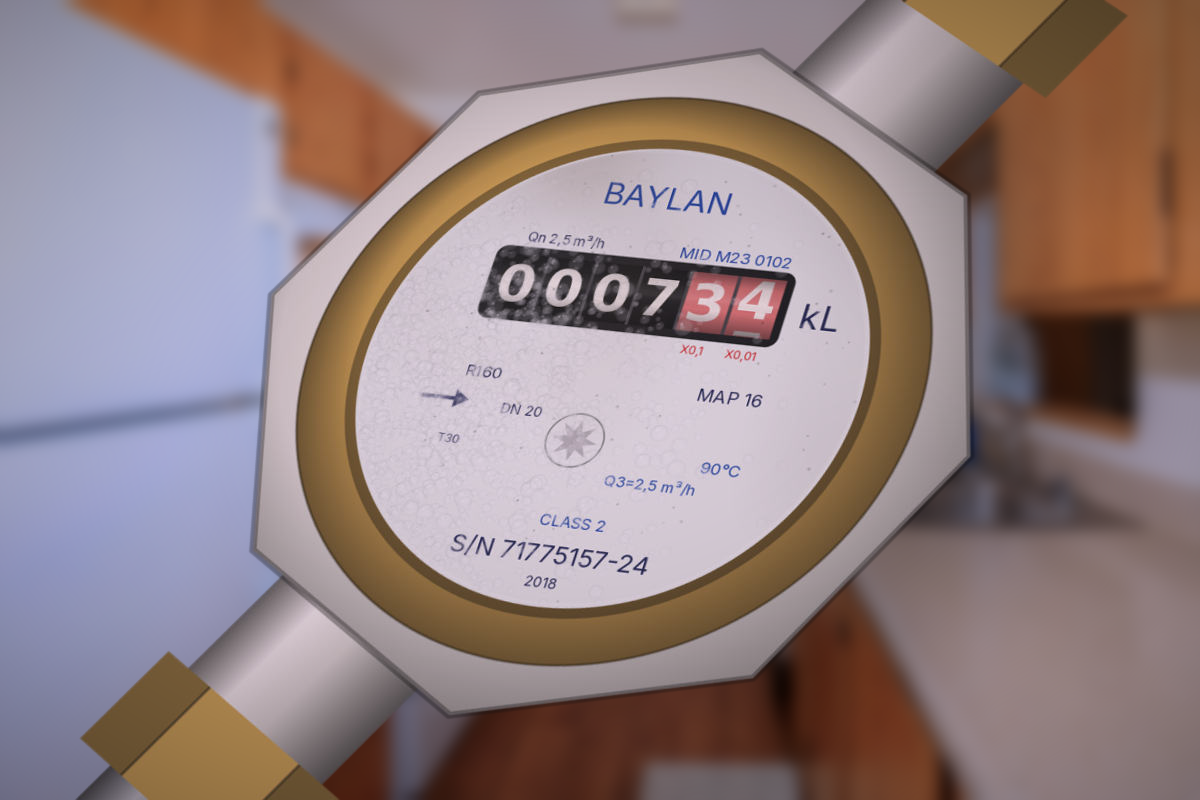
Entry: 7.34 kL
